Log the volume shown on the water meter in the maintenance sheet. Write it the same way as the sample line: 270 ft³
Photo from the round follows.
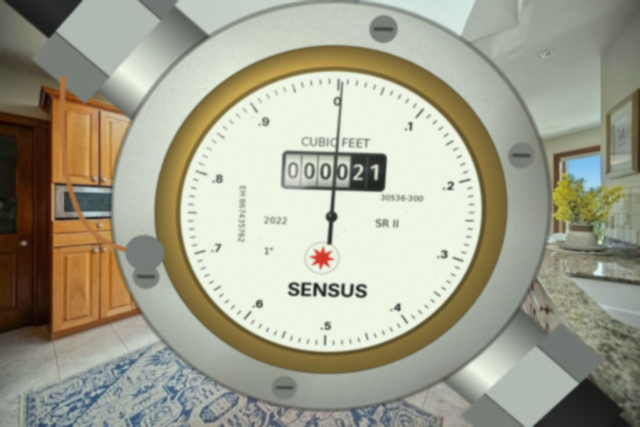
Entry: 21.00 ft³
